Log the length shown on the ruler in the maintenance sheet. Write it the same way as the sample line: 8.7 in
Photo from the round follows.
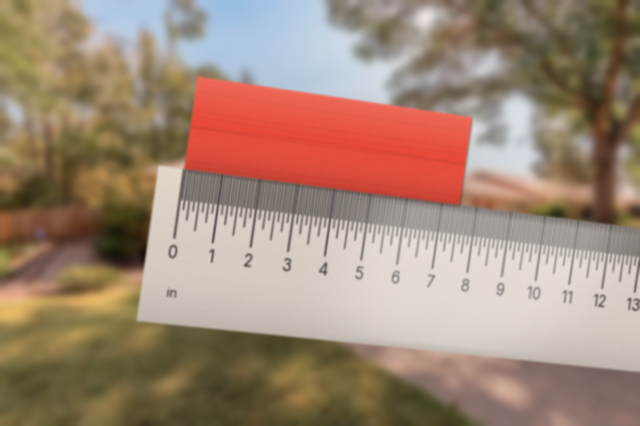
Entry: 7.5 in
